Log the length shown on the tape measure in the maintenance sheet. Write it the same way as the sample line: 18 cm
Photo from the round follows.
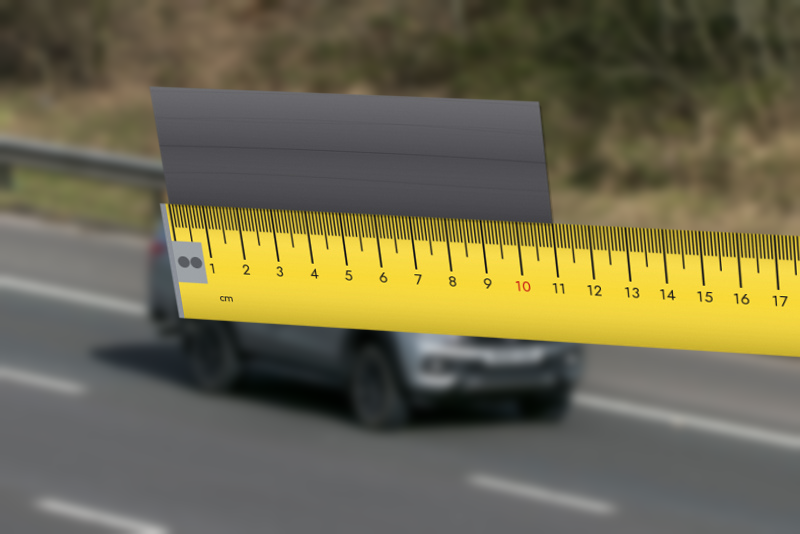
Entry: 11 cm
